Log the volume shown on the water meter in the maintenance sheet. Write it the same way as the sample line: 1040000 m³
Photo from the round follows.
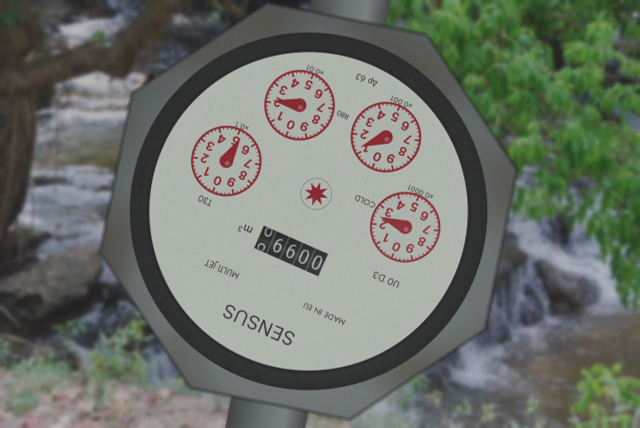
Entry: 998.5212 m³
